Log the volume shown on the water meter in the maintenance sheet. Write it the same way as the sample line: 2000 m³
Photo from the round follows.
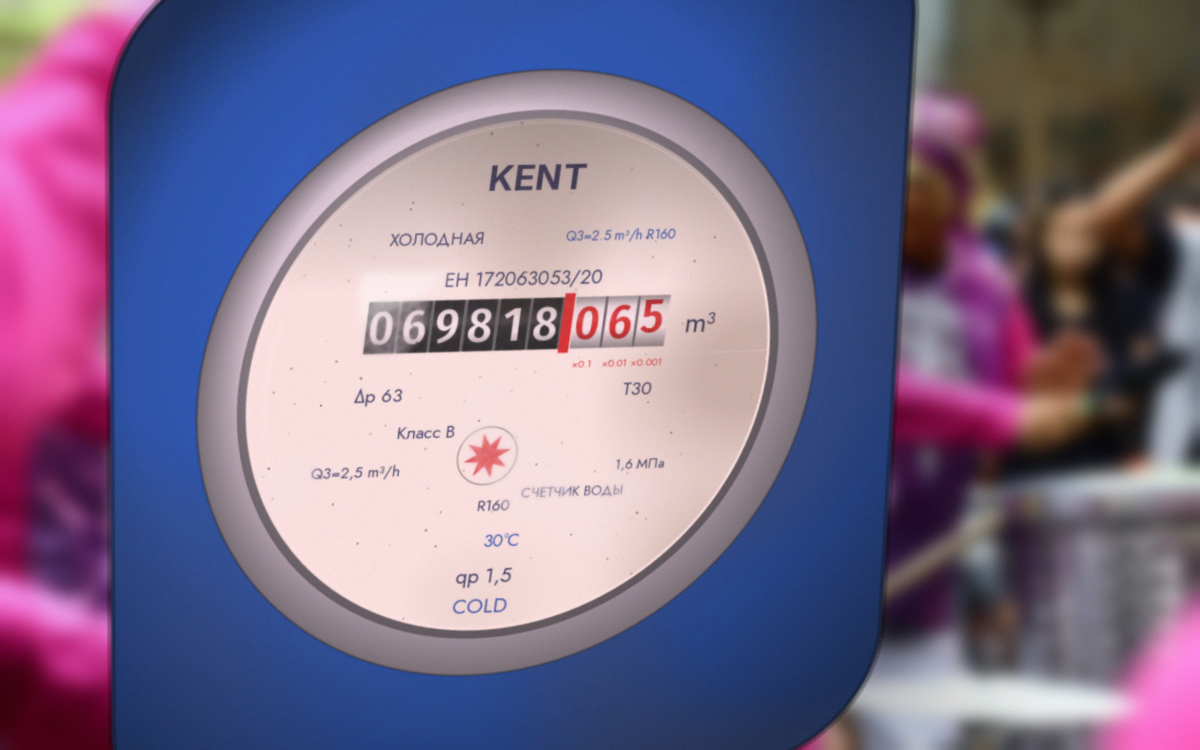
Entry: 69818.065 m³
